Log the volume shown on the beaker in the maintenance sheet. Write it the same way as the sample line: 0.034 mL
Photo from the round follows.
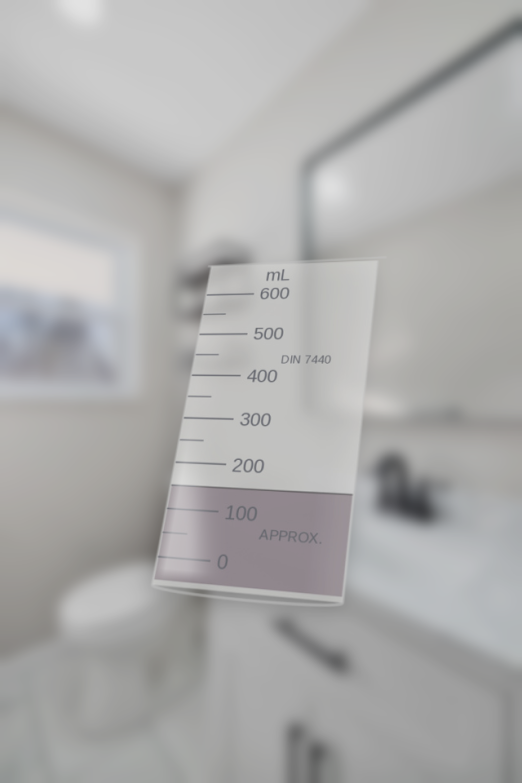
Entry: 150 mL
